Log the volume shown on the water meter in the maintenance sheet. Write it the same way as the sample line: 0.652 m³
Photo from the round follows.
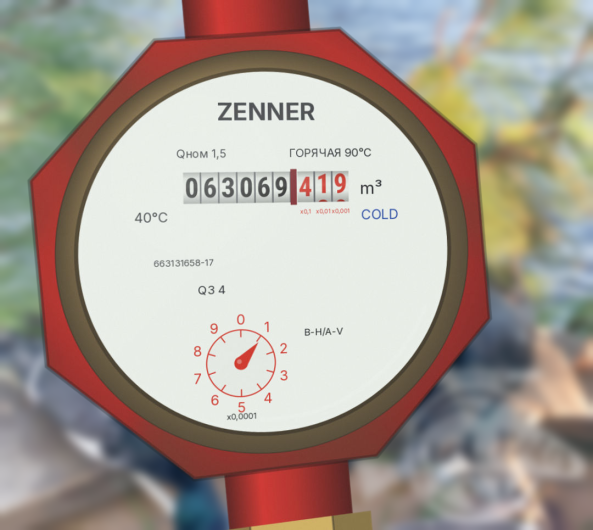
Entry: 63069.4191 m³
